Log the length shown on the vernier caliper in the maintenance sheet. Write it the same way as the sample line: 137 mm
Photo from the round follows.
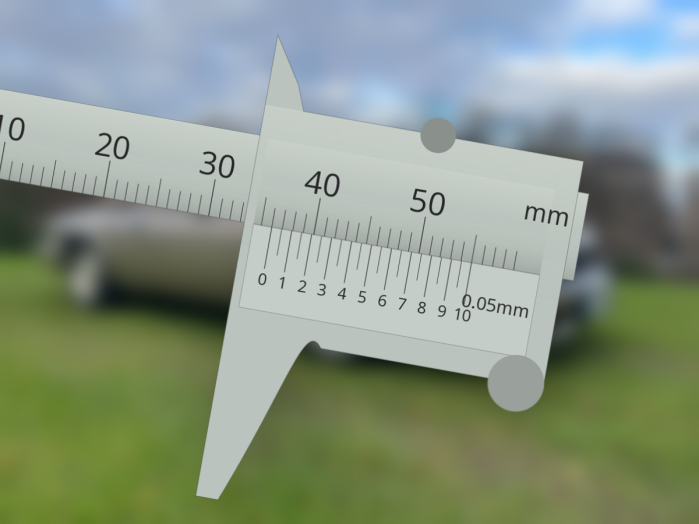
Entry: 36.0 mm
